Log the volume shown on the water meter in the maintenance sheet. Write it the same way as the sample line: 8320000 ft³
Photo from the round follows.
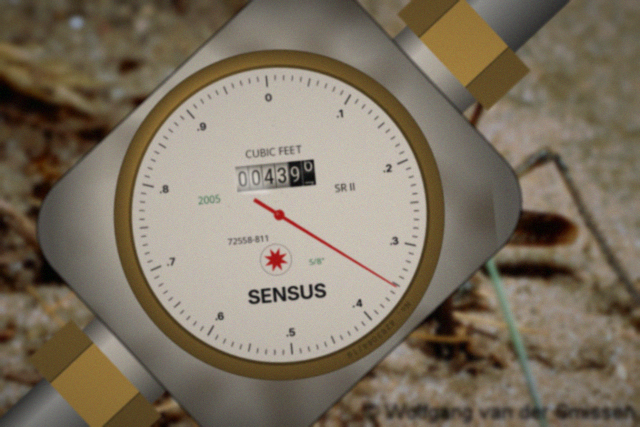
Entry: 4396.35 ft³
